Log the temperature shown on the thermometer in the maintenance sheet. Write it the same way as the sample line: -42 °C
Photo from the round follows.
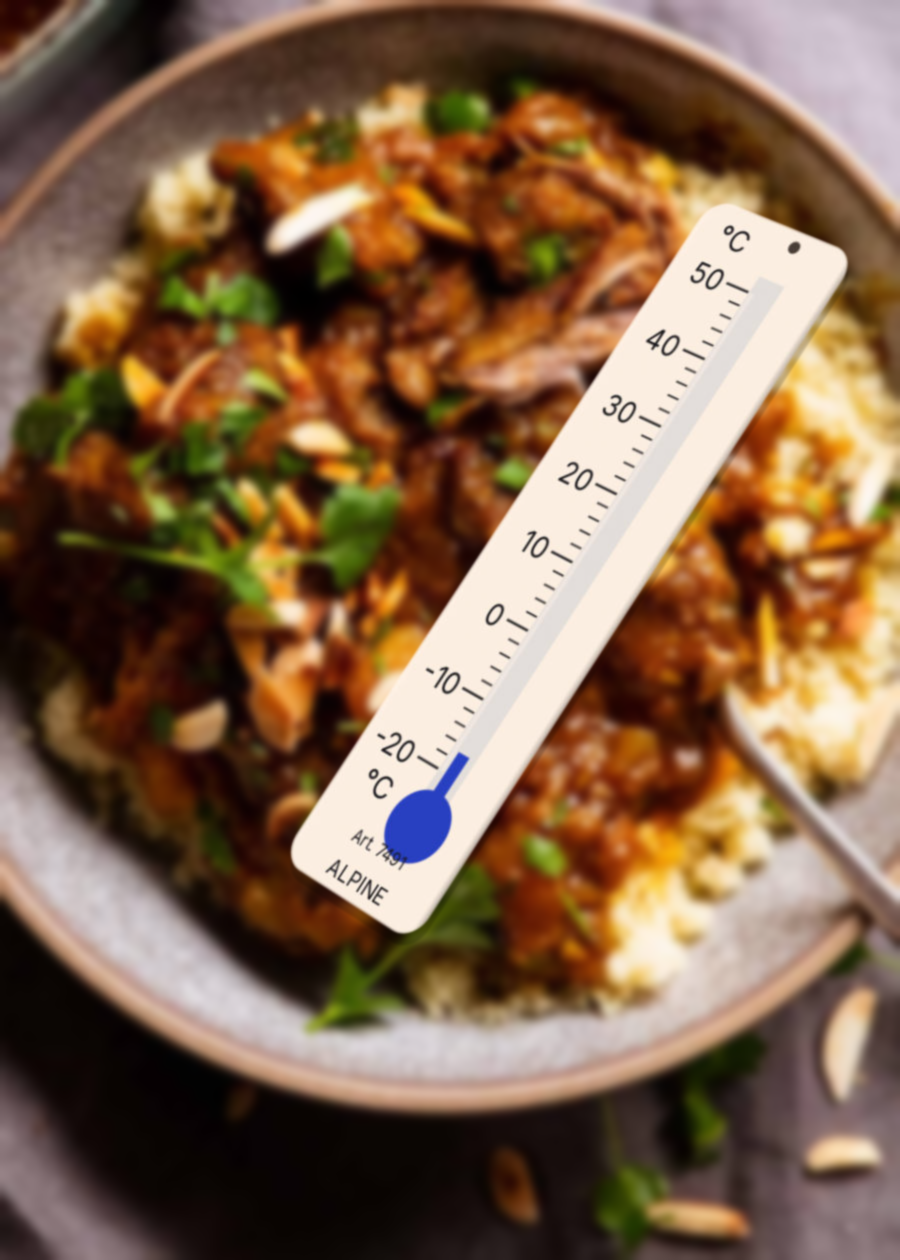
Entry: -17 °C
